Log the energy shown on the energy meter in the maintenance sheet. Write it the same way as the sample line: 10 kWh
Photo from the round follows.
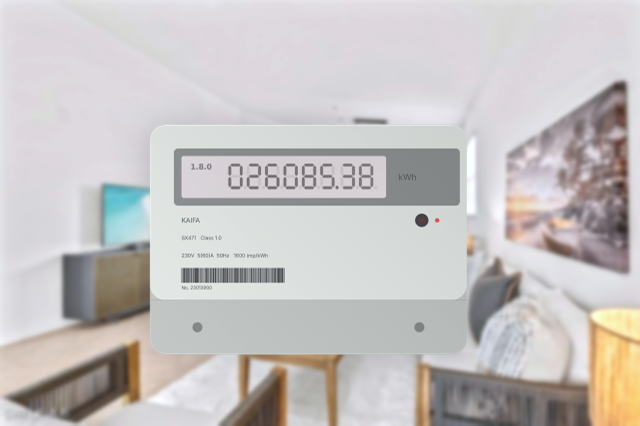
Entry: 26085.38 kWh
